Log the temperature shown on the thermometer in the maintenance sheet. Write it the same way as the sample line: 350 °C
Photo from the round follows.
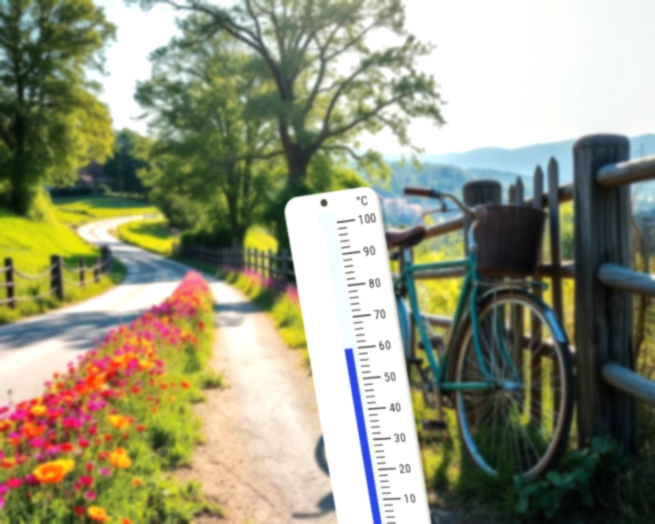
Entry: 60 °C
